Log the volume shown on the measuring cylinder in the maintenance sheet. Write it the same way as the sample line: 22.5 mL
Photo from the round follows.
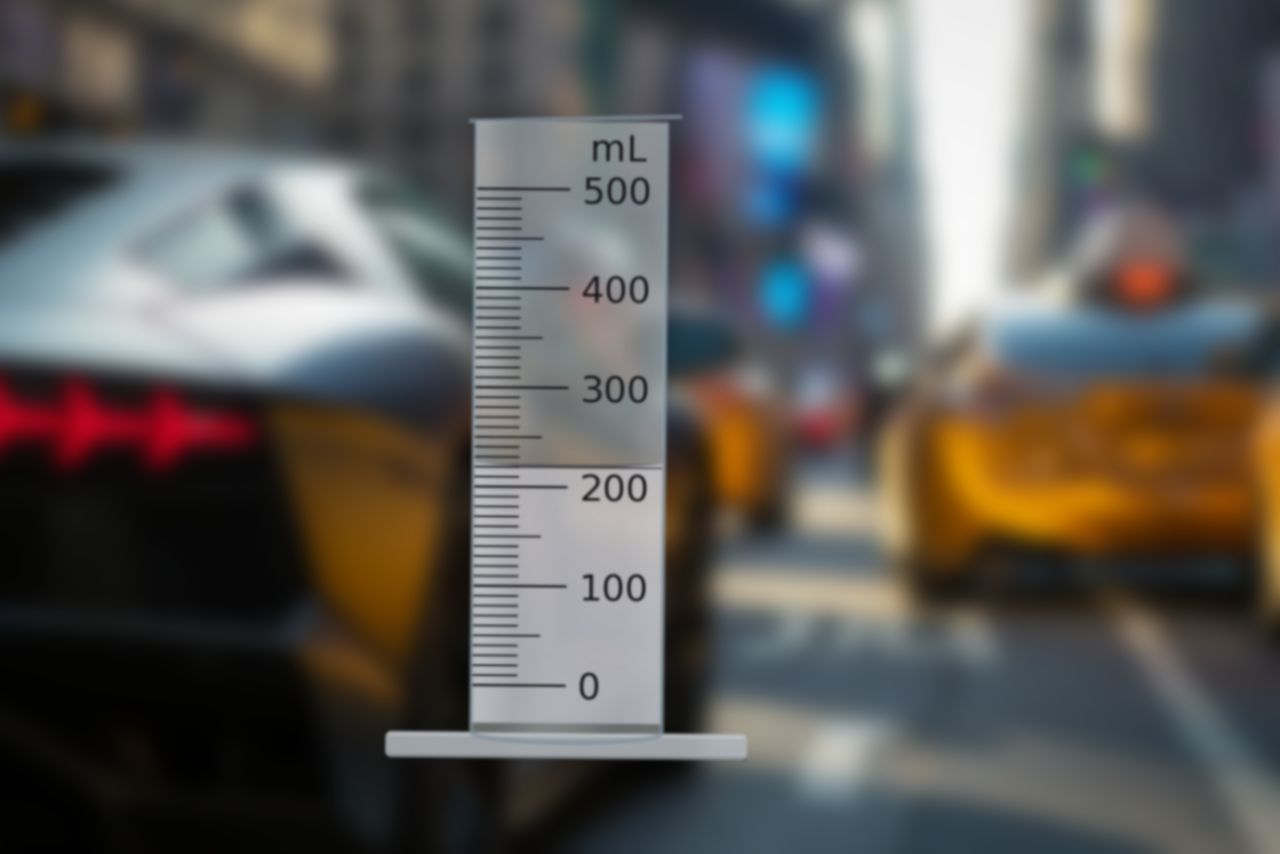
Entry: 220 mL
